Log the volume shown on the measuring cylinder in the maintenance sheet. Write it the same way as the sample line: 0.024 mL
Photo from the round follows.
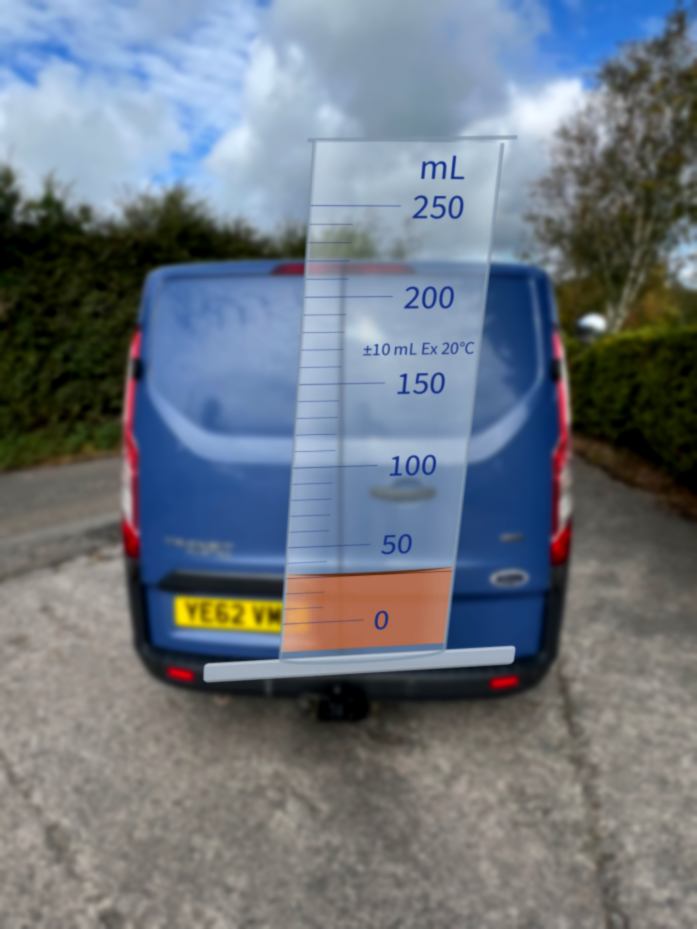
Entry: 30 mL
